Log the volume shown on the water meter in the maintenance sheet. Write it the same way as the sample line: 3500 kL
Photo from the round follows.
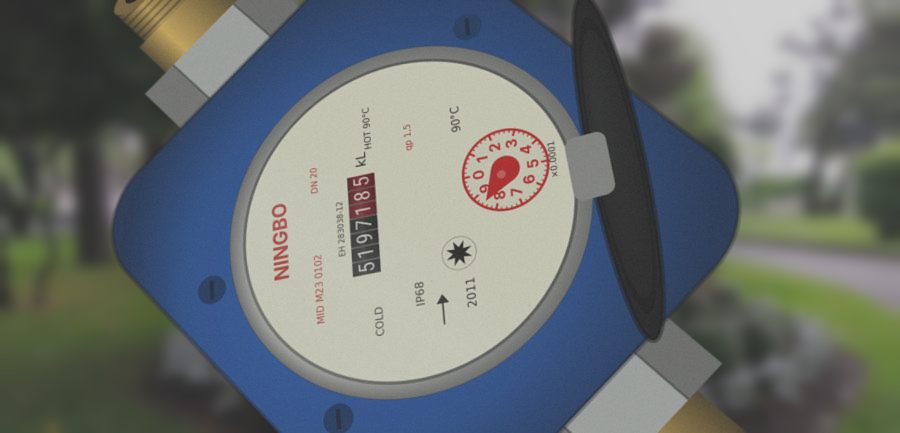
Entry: 5197.1858 kL
